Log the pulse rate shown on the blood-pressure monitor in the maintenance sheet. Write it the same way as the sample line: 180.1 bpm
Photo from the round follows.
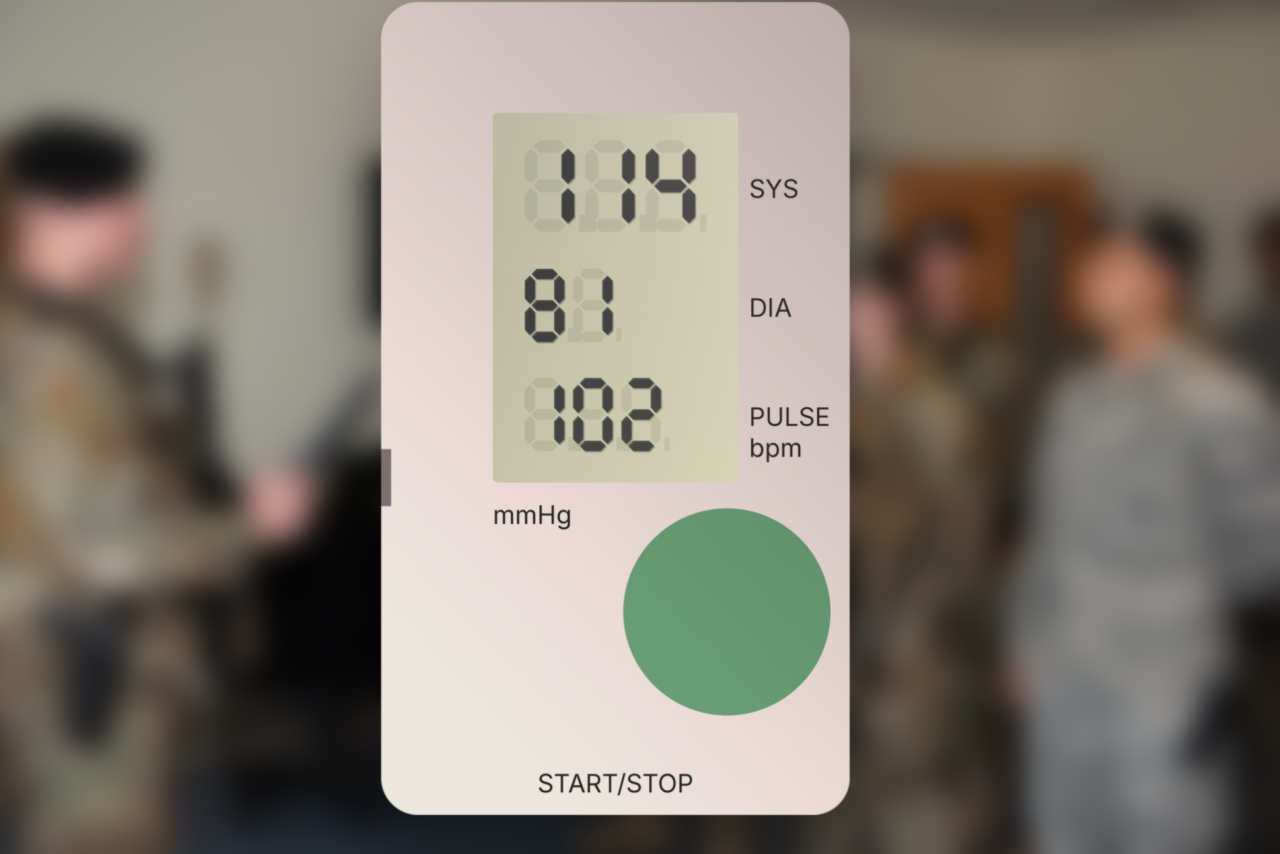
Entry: 102 bpm
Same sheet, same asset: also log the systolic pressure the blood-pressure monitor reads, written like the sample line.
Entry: 114 mmHg
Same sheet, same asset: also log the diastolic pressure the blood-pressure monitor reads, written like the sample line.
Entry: 81 mmHg
